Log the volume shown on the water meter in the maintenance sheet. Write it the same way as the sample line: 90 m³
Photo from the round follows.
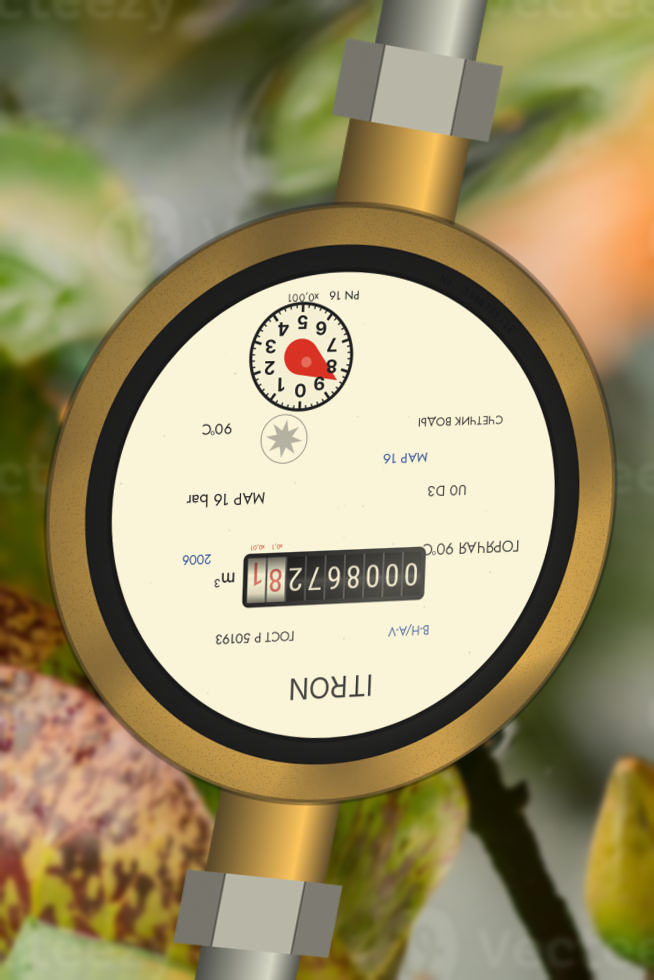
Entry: 8672.808 m³
